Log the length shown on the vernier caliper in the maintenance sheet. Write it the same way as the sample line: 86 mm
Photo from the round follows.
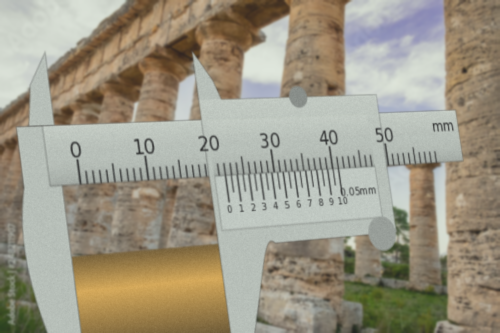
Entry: 22.0 mm
